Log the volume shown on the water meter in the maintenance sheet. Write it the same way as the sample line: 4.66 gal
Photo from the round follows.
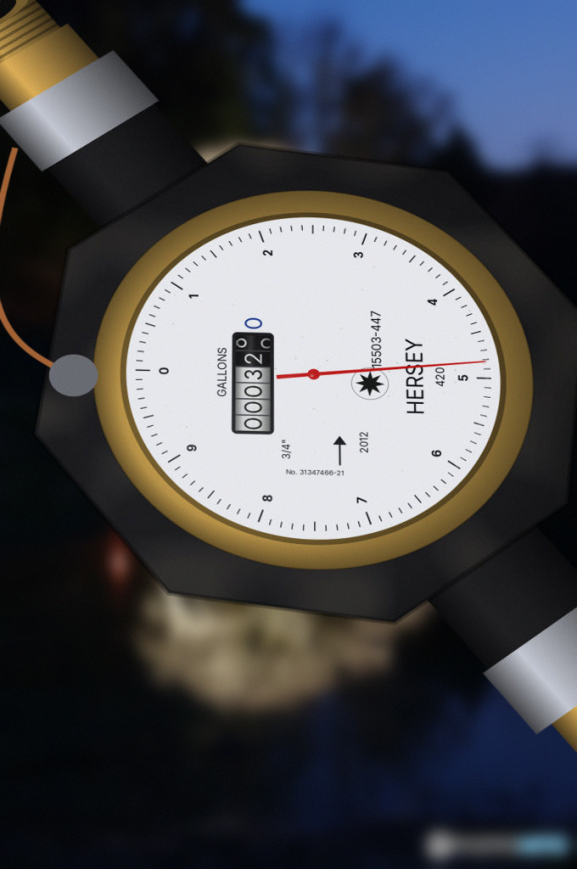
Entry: 3284.8 gal
